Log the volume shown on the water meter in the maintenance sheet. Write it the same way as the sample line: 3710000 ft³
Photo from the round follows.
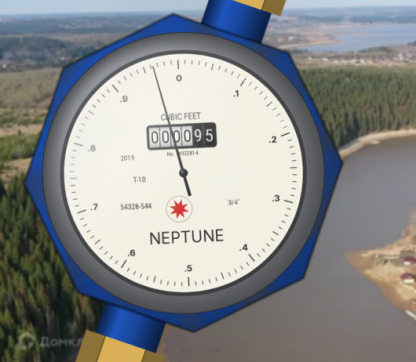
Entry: 94.96 ft³
